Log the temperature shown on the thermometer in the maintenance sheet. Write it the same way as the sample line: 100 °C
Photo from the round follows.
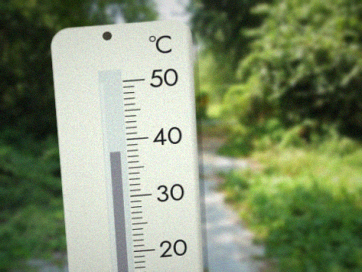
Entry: 38 °C
